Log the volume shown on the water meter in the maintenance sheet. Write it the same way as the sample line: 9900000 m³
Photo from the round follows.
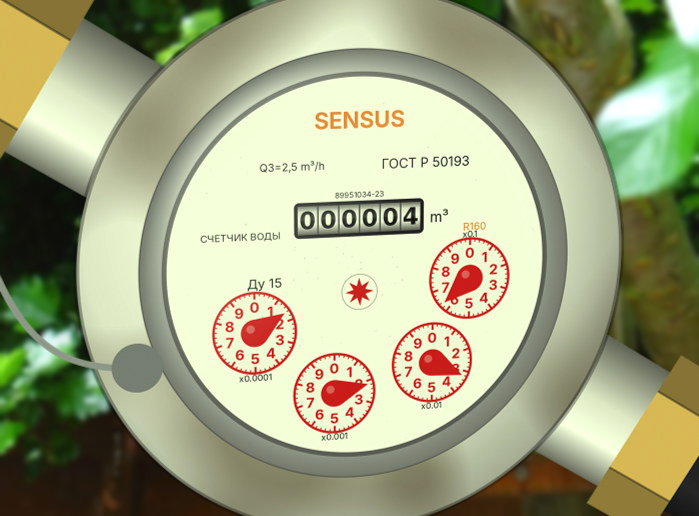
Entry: 4.6321 m³
